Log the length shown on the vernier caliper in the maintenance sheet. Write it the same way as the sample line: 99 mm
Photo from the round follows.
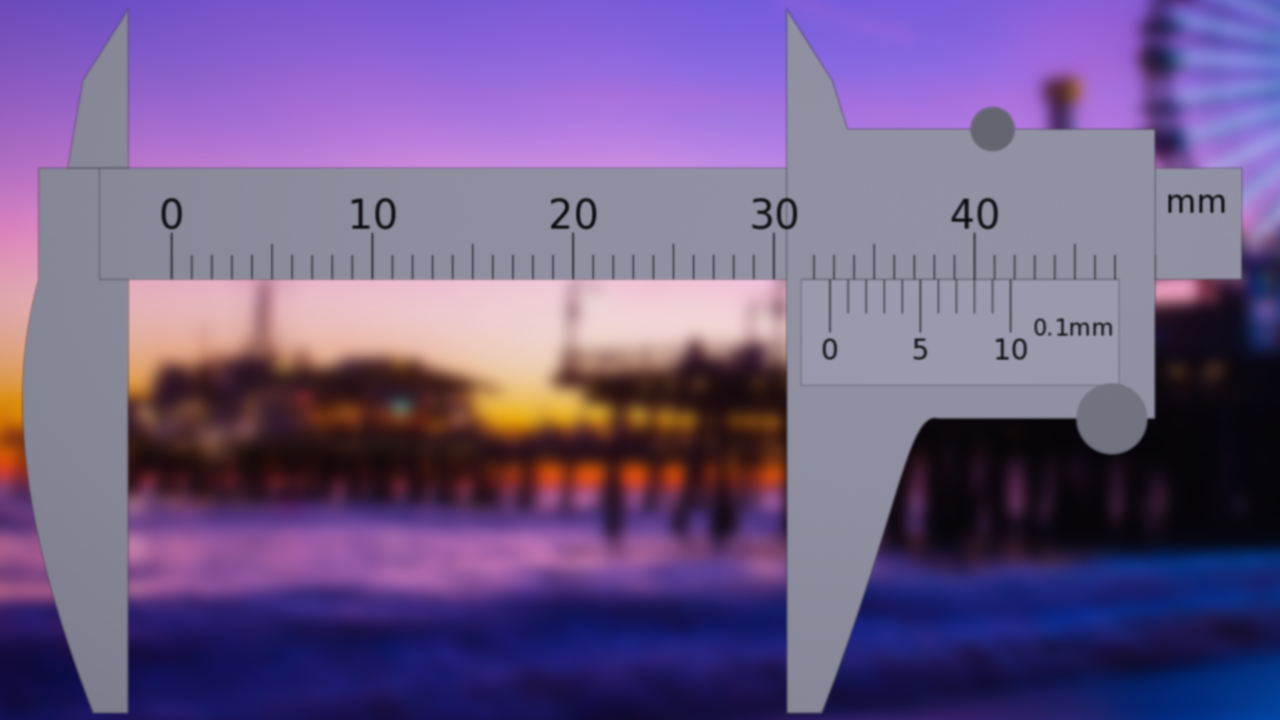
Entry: 32.8 mm
